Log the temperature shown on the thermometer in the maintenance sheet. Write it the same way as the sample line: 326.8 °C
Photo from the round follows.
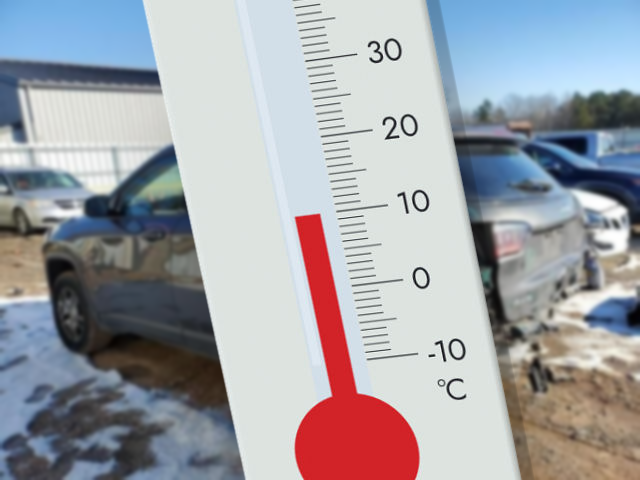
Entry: 10 °C
